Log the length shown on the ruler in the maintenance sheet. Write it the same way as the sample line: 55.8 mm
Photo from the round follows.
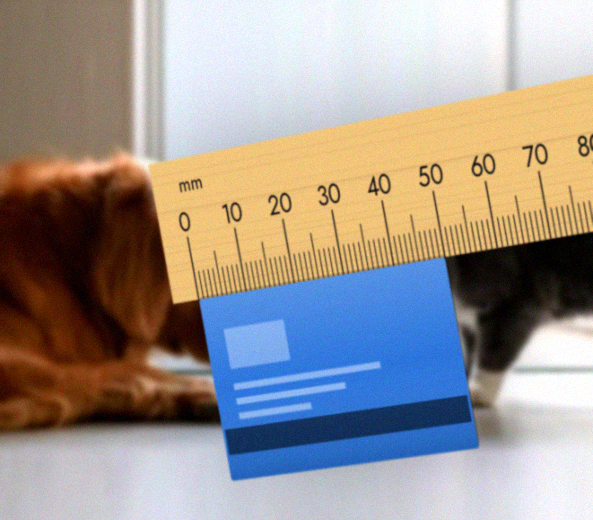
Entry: 50 mm
